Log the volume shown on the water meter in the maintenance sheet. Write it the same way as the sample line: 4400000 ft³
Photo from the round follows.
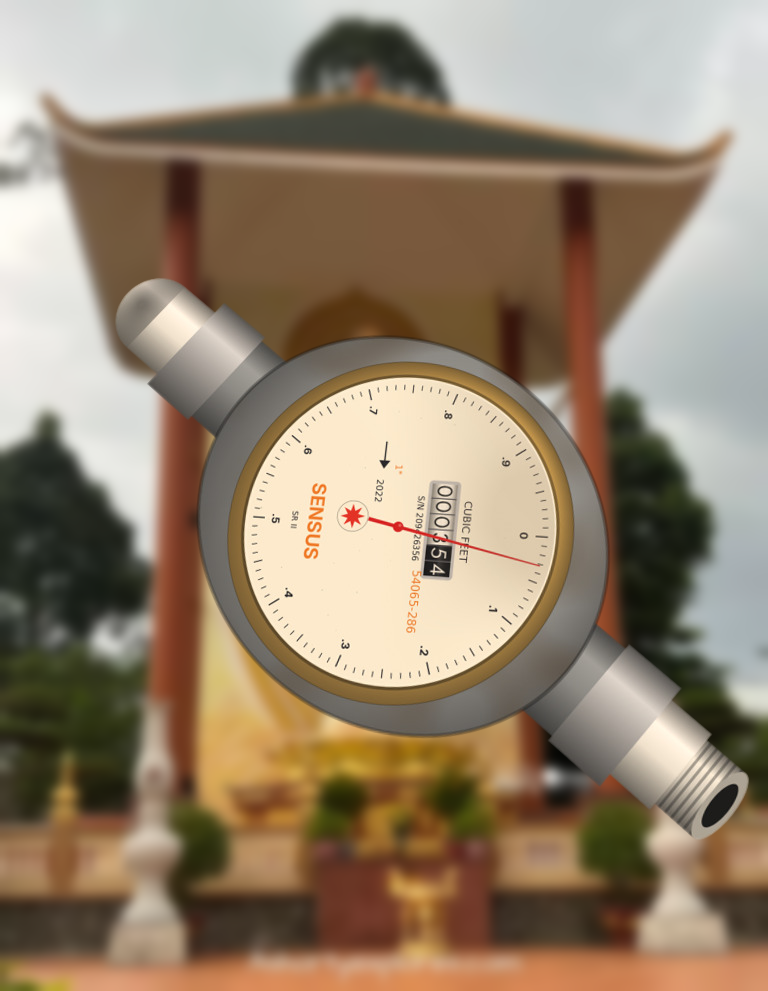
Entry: 354.03 ft³
